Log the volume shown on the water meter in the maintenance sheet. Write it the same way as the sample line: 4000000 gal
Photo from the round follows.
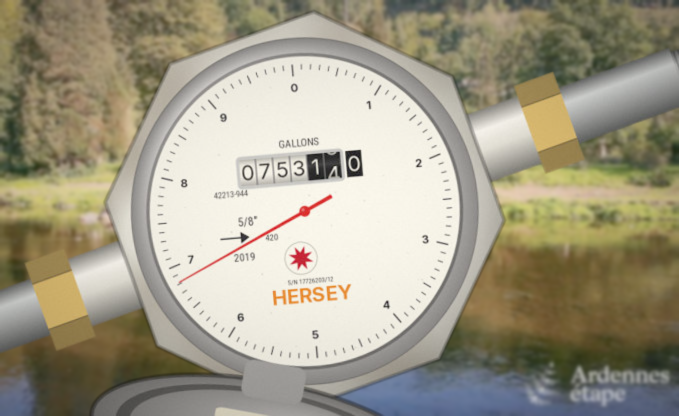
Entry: 753136.8 gal
